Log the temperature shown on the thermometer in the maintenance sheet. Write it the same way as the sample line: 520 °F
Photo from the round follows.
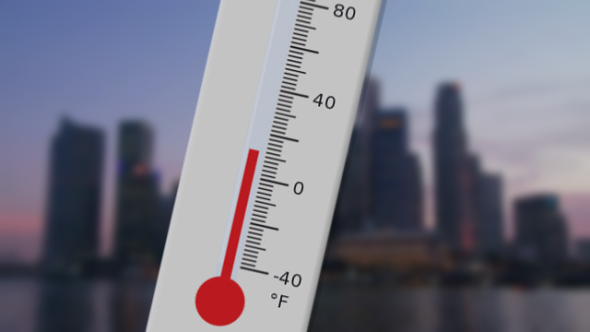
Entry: 12 °F
